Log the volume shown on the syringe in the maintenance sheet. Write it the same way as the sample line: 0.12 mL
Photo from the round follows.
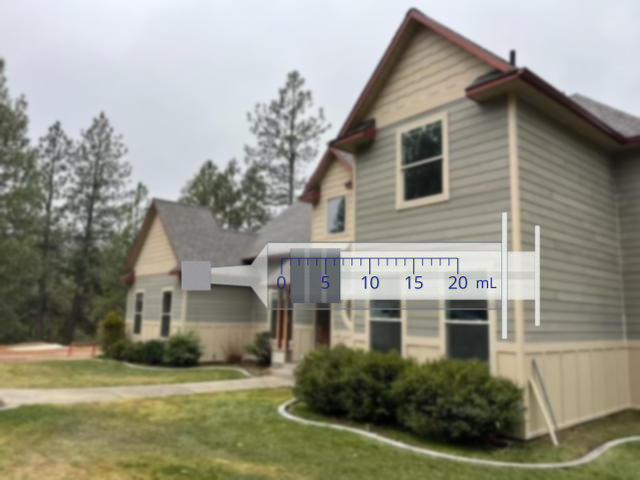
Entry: 1 mL
